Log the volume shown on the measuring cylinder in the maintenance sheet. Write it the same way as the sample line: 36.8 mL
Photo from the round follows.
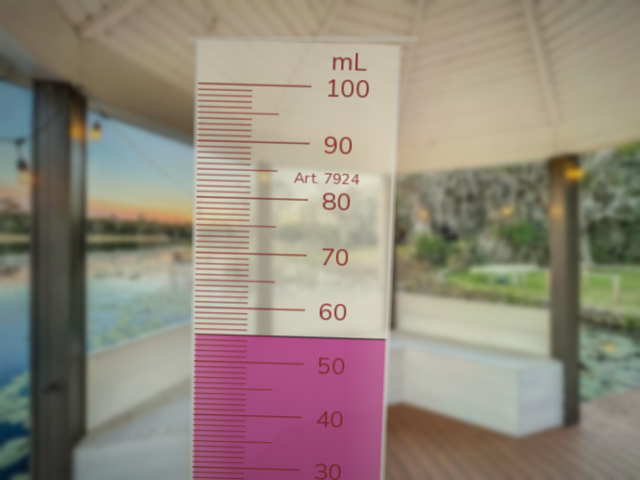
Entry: 55 mL
